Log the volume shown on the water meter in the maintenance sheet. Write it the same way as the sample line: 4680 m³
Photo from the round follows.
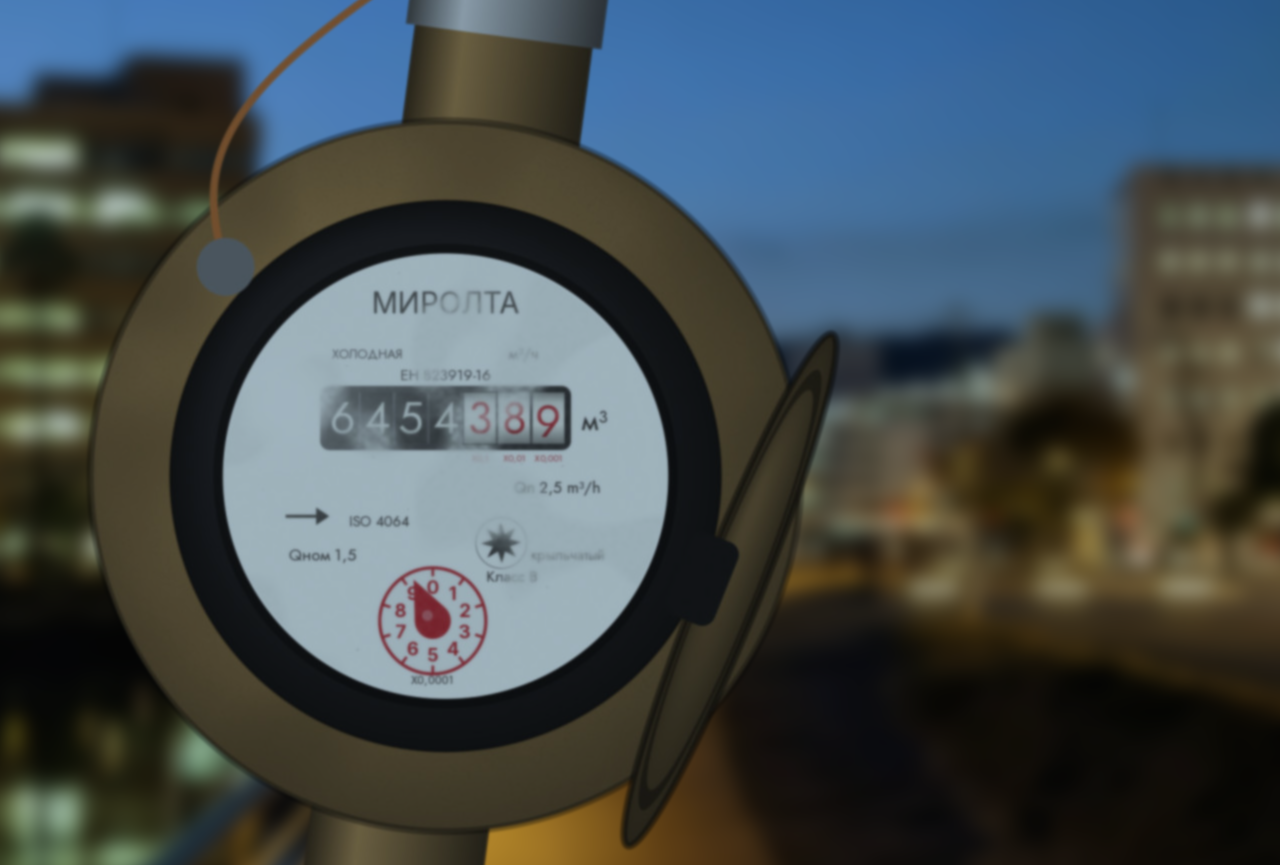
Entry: 6454.3889 m³
